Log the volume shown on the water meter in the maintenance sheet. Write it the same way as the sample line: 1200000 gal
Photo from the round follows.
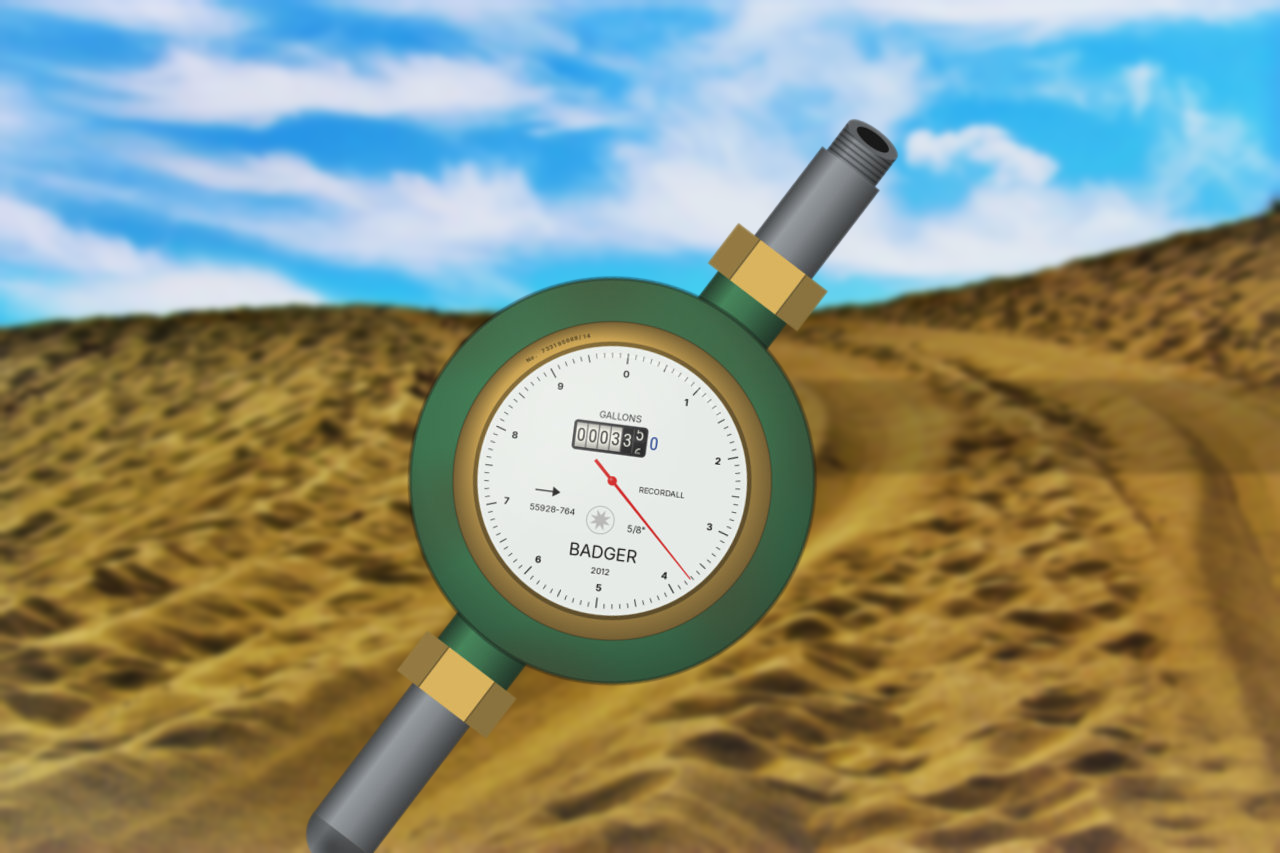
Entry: 3353.7 gal
